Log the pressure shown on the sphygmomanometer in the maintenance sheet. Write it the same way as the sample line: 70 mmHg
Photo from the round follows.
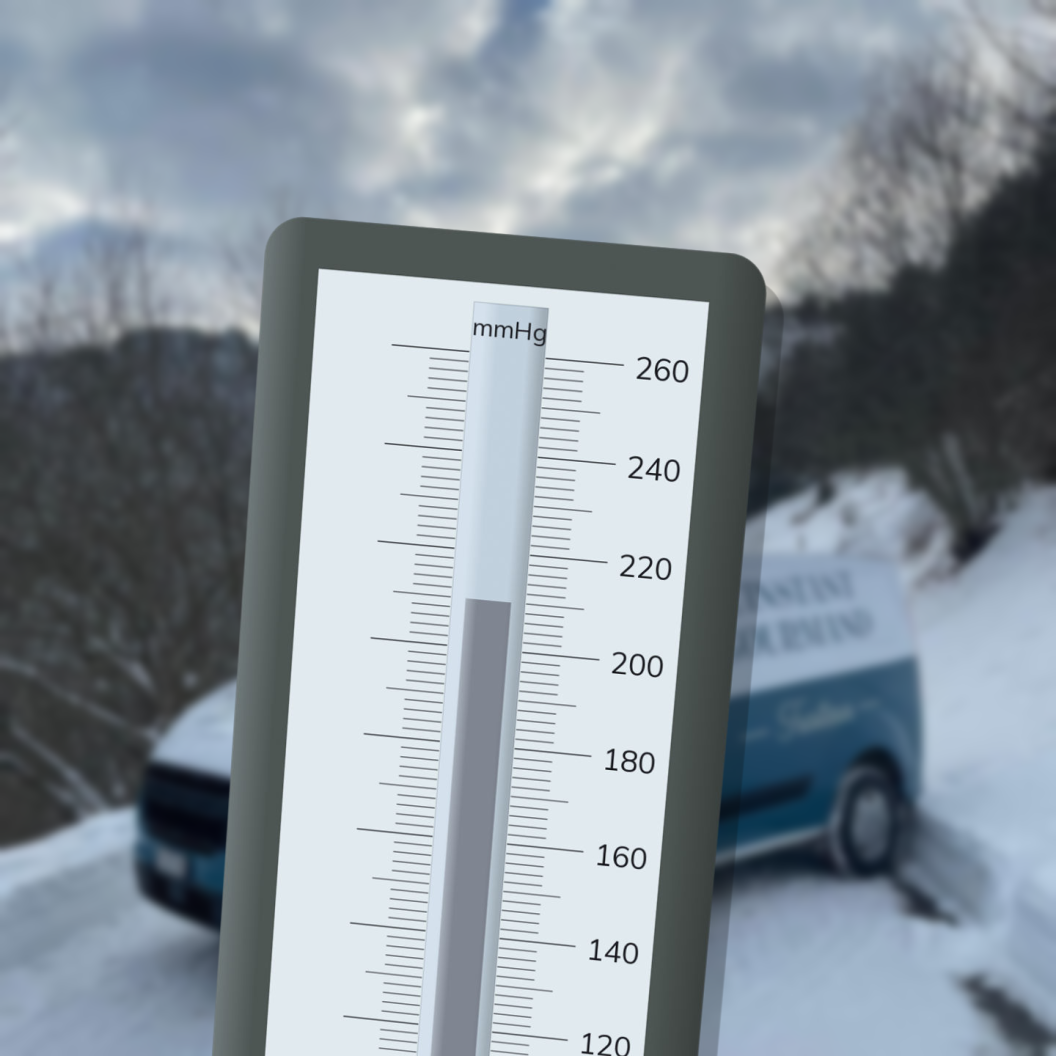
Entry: 210 mmHg
